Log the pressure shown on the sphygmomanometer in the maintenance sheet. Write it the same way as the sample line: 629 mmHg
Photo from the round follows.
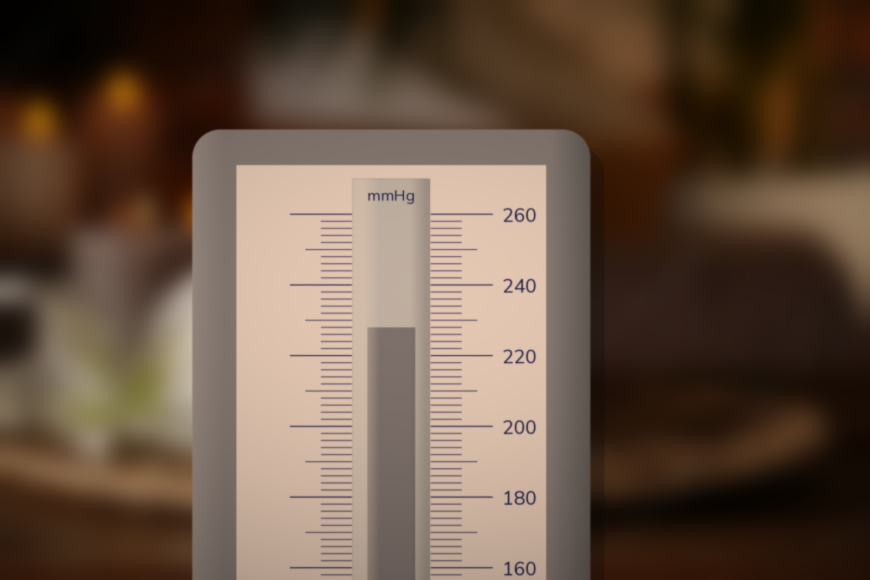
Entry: 228 mmHg
